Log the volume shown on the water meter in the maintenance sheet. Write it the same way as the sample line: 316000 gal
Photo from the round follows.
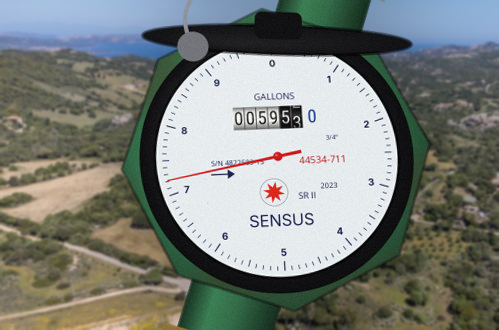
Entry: 59527.2 gal
